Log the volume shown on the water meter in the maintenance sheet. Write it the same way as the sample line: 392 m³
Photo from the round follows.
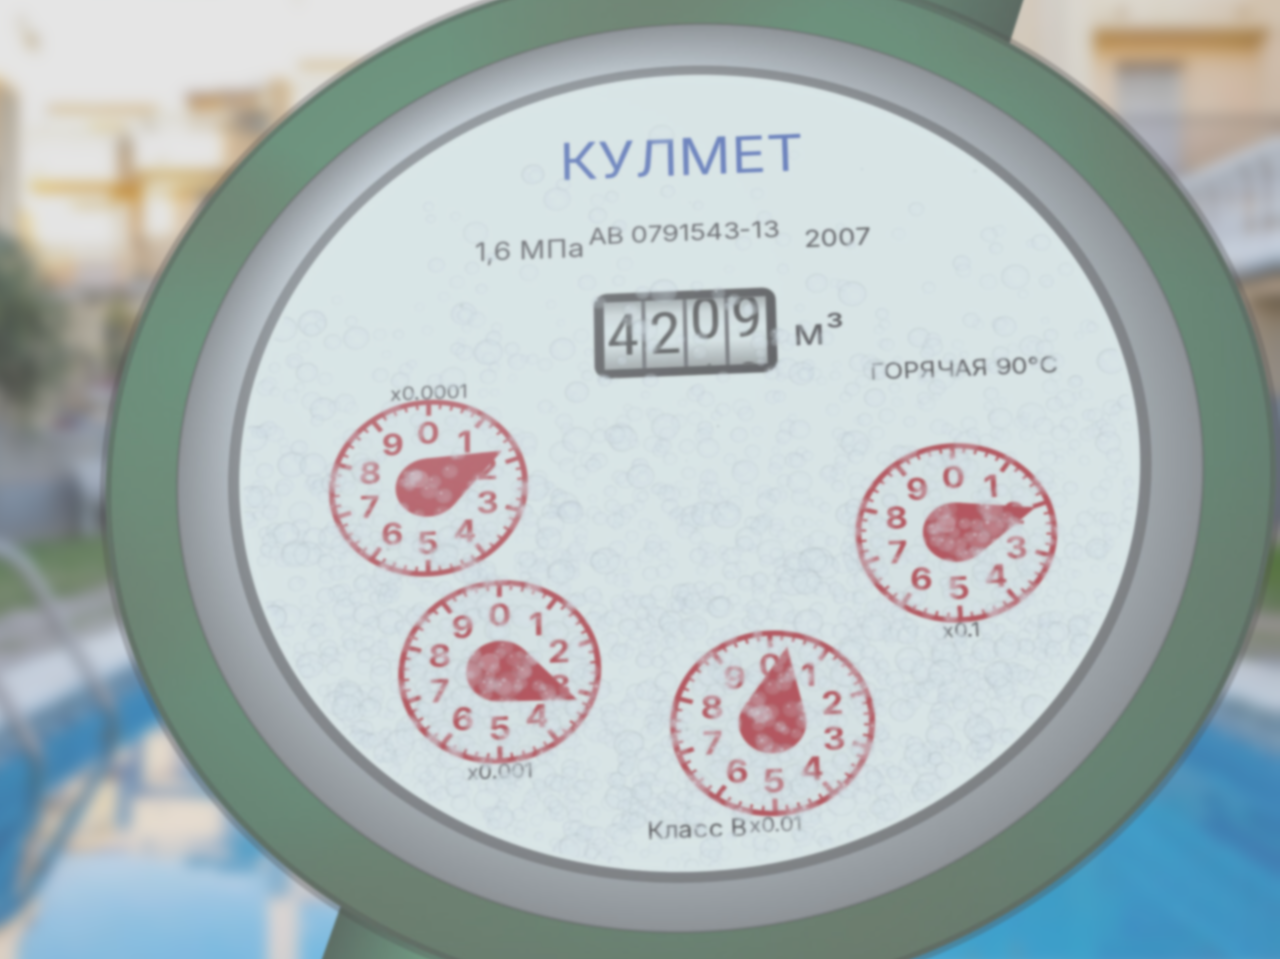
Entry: 4209.2031 m³
